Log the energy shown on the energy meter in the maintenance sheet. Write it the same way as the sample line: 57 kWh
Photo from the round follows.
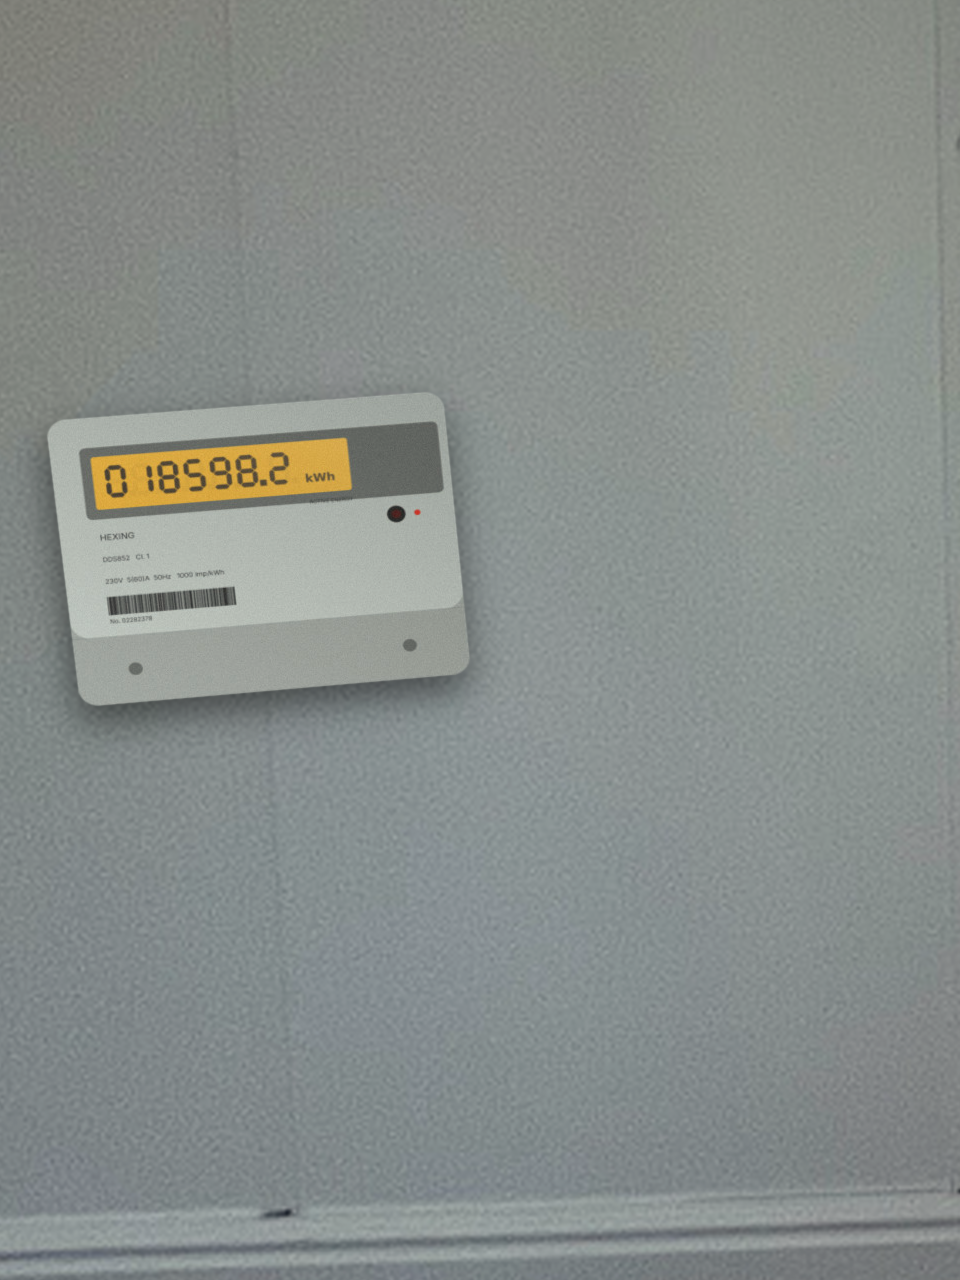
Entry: 18598.2 kWh
